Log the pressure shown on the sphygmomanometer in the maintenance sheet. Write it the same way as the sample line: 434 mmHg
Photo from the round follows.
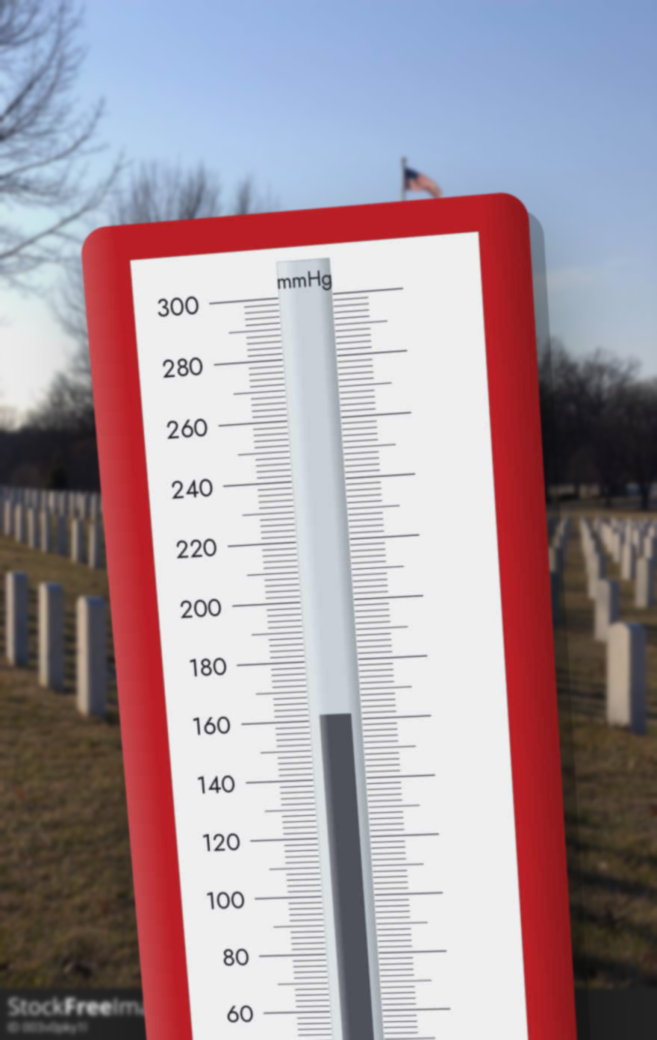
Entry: 162 mmHg
